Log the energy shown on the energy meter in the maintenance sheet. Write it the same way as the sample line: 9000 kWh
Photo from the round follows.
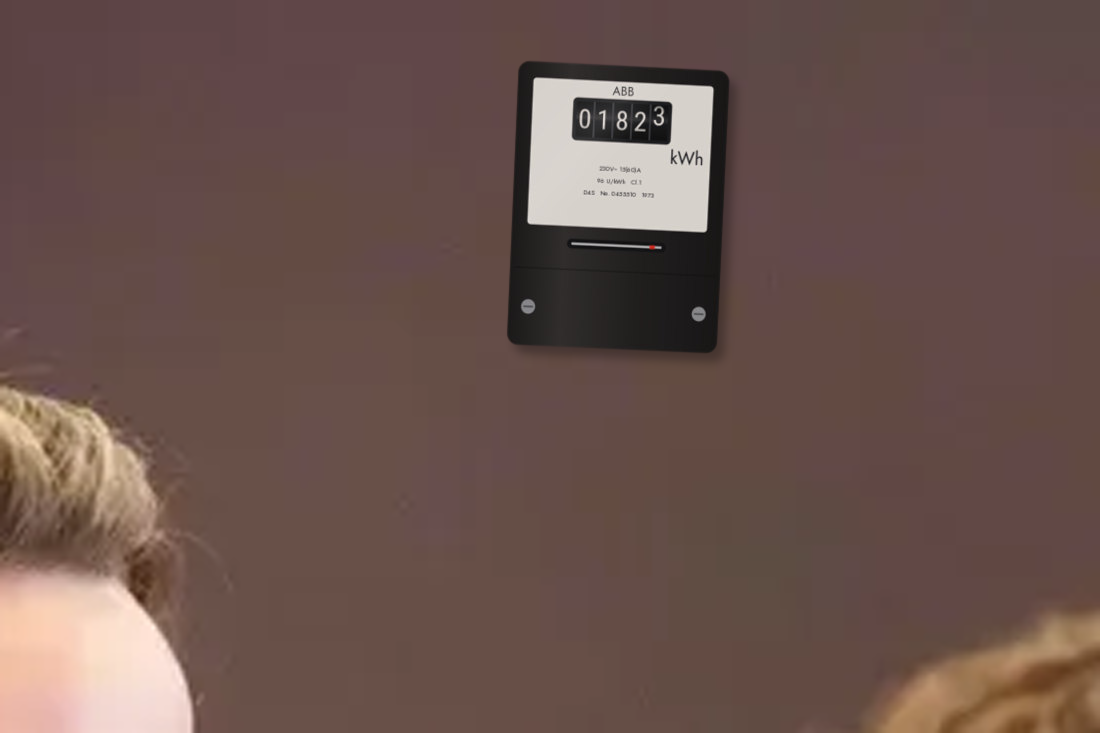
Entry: 1823 kWh
